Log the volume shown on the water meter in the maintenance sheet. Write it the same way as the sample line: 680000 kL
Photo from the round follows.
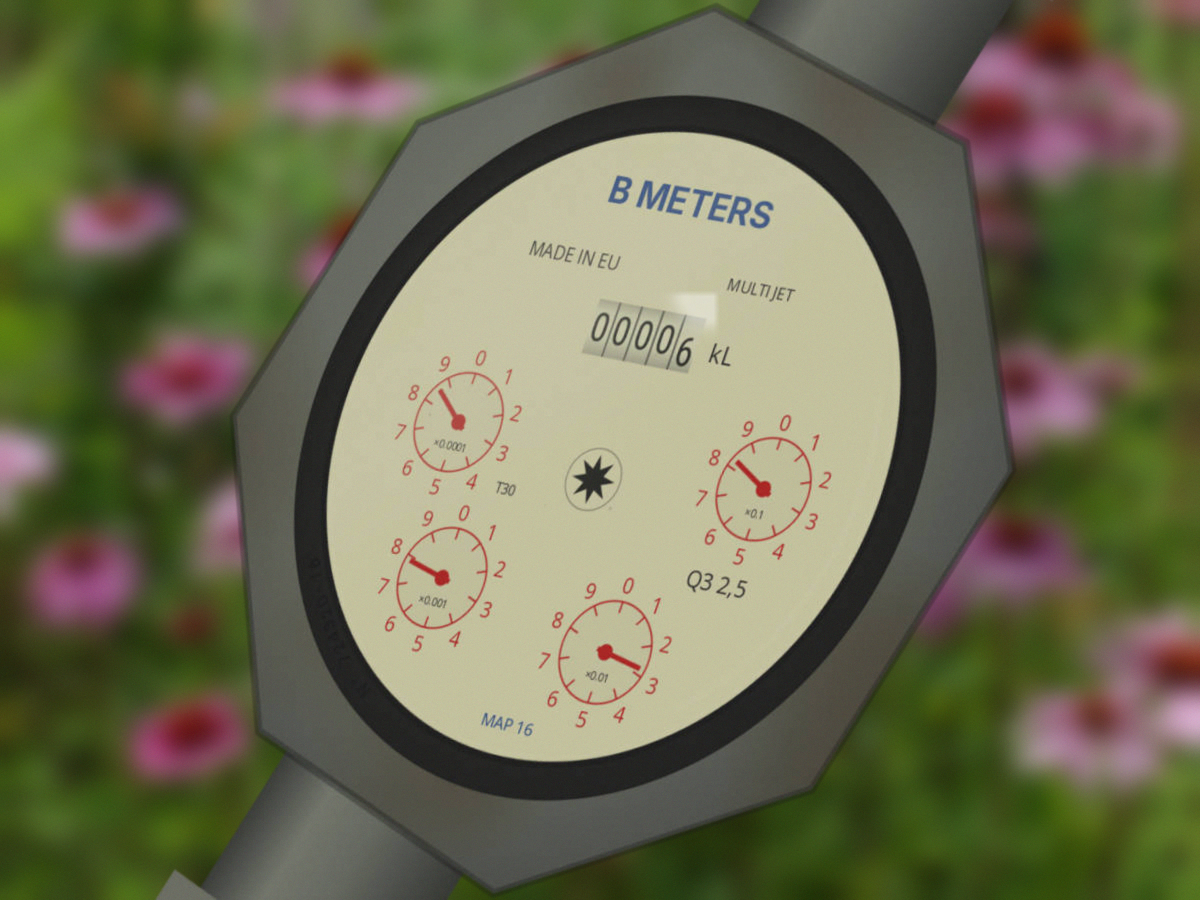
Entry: 5.8278 kL
